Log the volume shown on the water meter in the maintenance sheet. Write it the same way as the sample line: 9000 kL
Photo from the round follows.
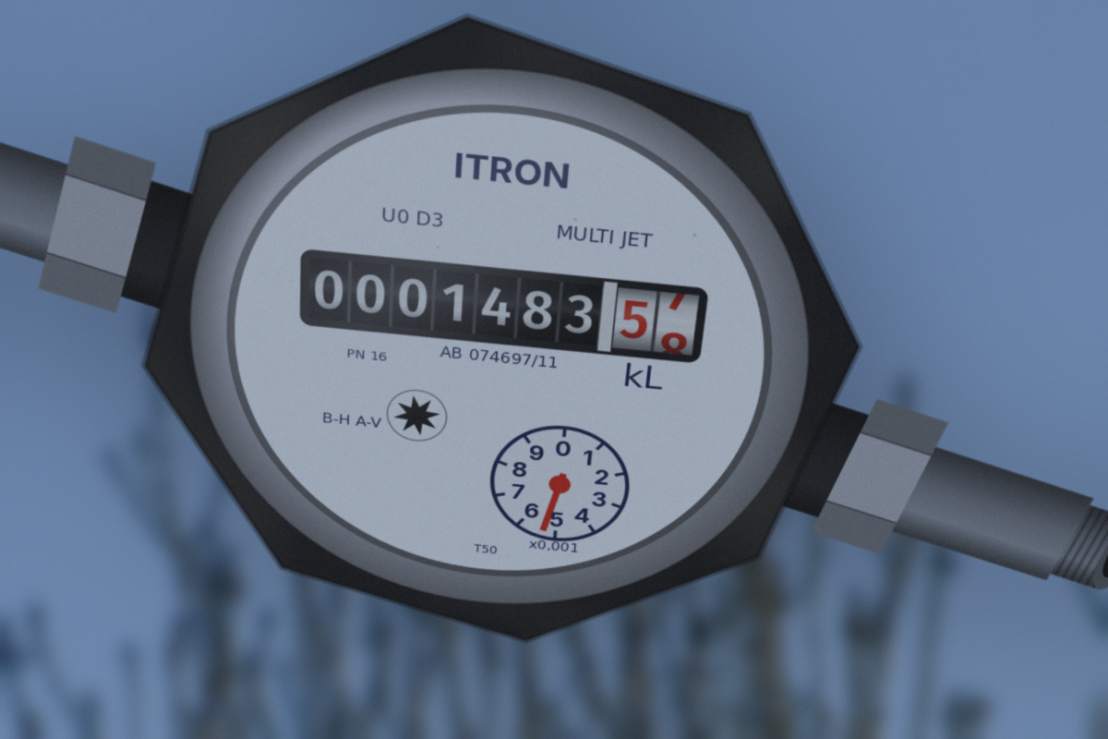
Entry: 1483.575 kL
